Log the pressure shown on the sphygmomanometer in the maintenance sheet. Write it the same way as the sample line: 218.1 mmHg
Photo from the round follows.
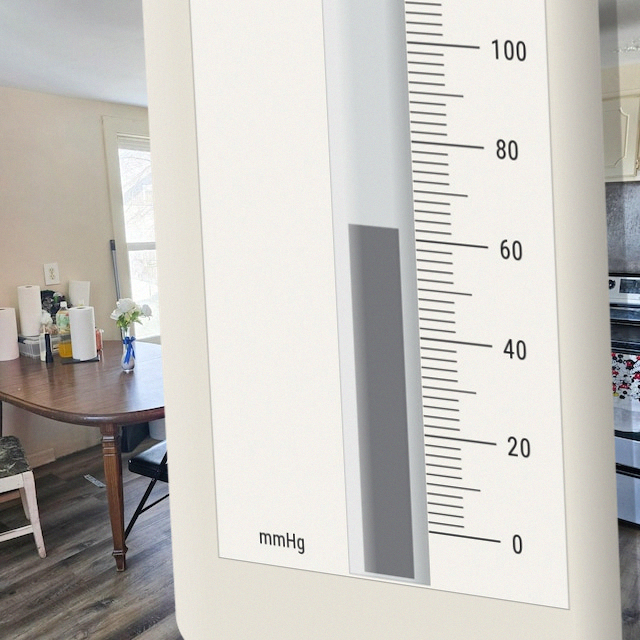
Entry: 62 mmHg
